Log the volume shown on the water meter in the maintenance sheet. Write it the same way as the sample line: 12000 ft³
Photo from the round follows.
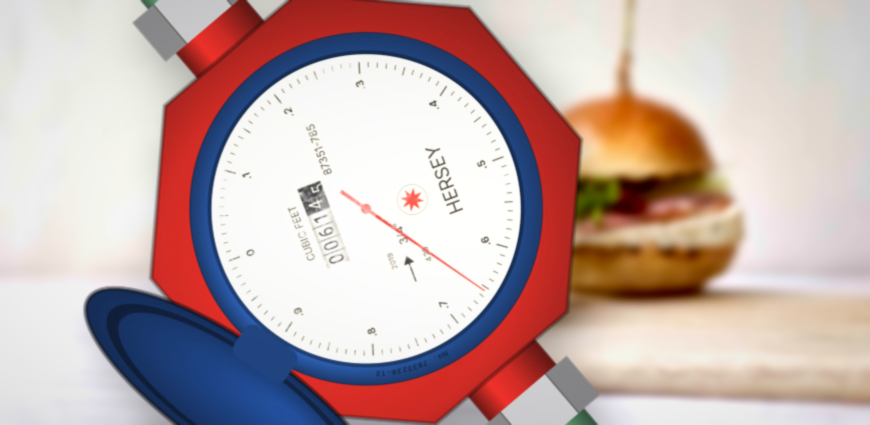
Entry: 6144.65 ft³
